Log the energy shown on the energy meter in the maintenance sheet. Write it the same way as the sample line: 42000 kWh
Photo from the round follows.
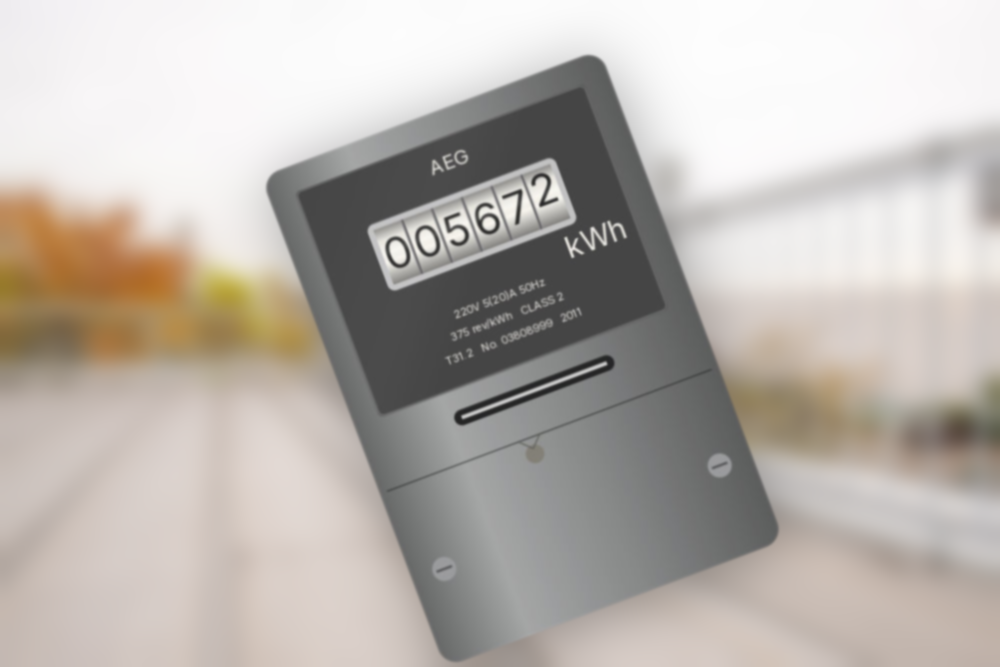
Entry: 5672 kWh
